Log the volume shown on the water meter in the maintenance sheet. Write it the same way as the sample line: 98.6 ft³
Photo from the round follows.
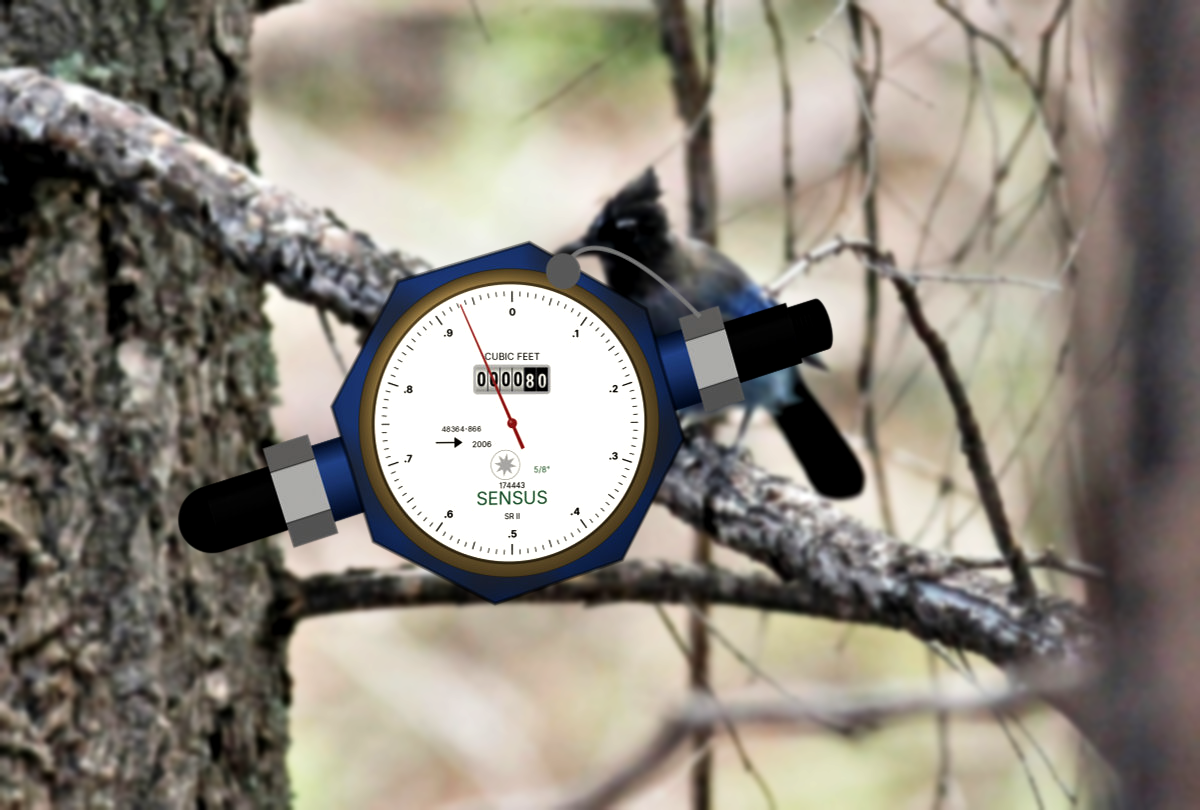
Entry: 79.93 ft³
